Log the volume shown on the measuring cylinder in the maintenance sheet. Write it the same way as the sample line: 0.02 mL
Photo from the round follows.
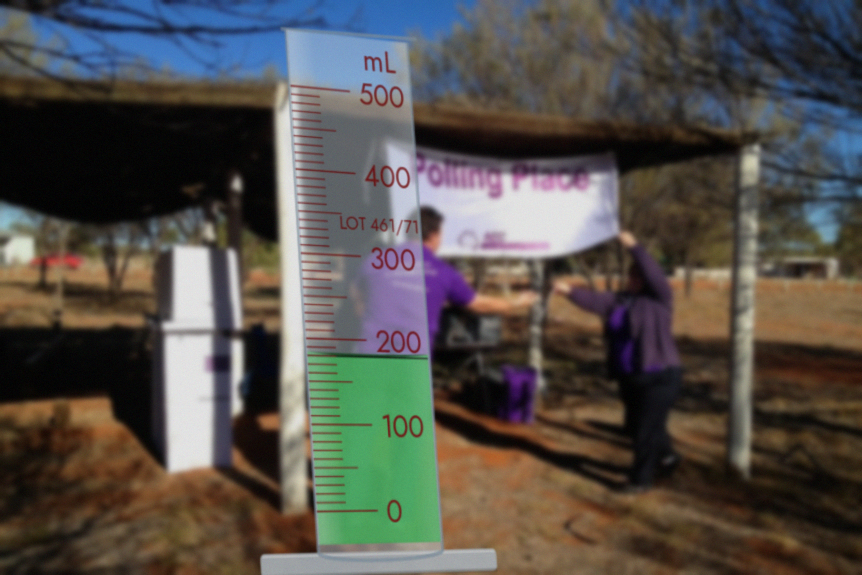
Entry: 180 mL
